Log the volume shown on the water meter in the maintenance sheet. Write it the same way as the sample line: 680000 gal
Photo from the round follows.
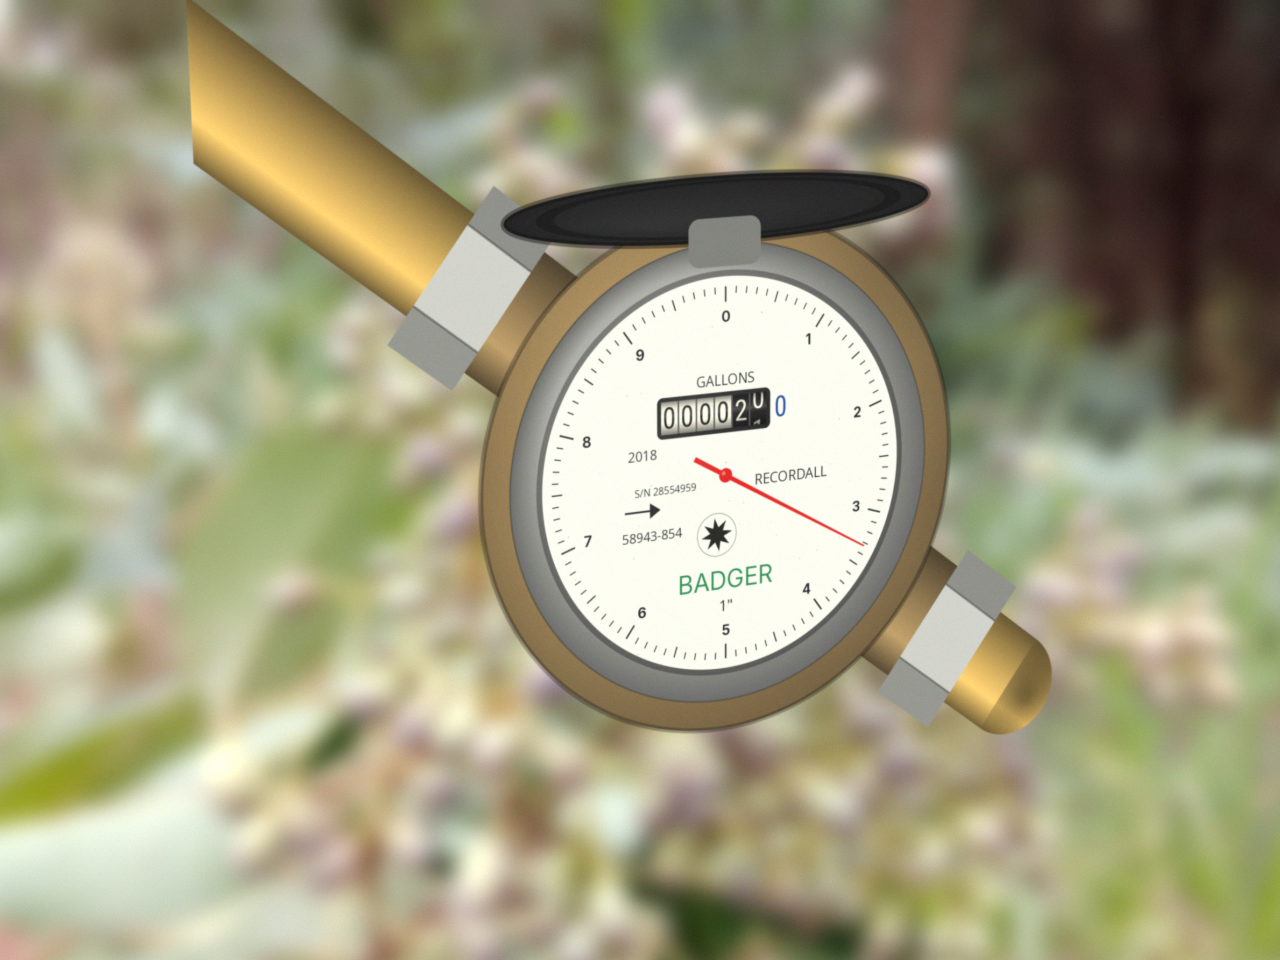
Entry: 203.3 gal
